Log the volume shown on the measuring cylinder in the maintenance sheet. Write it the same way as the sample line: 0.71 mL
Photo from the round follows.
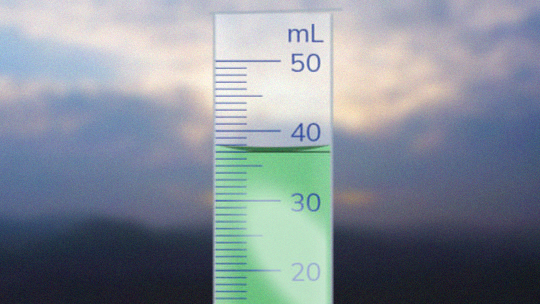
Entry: 37 mL
